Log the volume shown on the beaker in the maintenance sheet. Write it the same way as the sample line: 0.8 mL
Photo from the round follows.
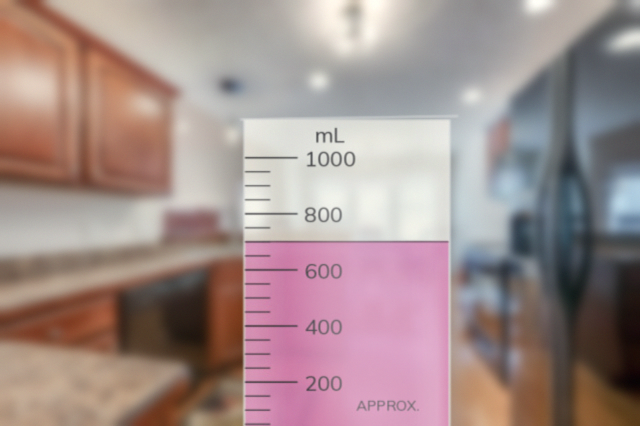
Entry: 700 mL
